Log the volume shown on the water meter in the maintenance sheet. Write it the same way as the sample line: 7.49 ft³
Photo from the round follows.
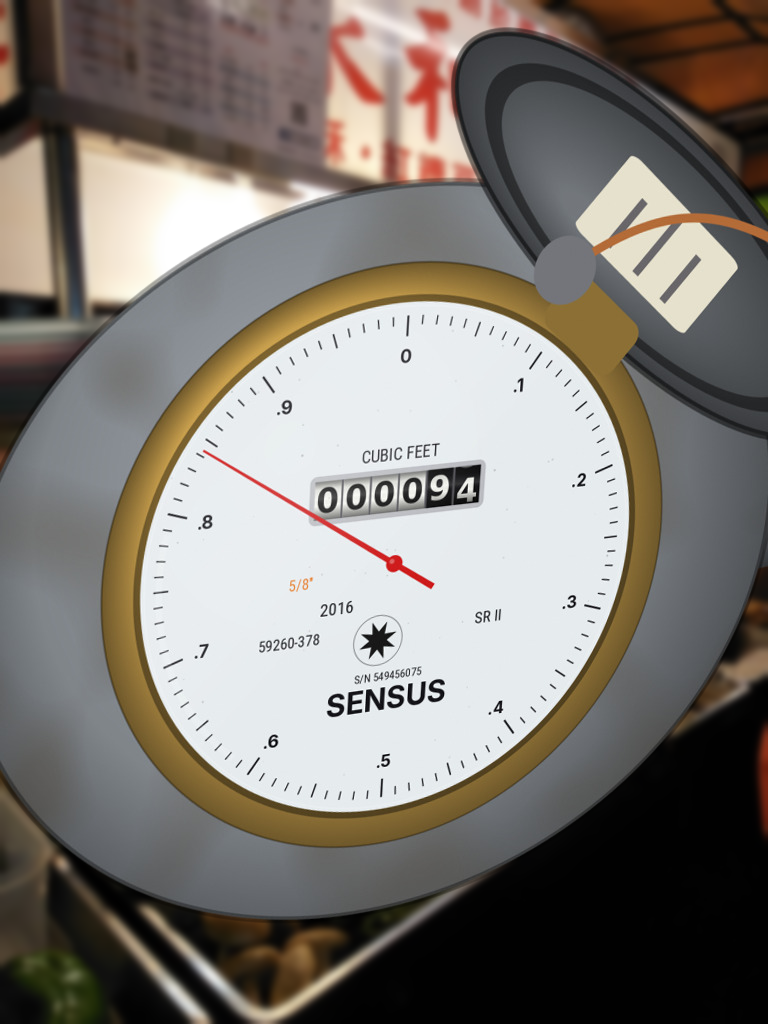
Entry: 93.84 ft³
